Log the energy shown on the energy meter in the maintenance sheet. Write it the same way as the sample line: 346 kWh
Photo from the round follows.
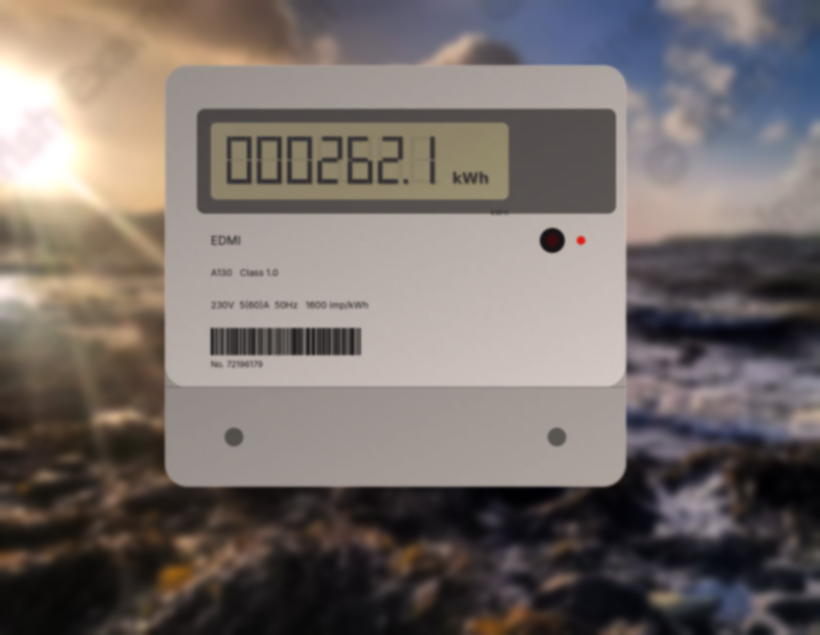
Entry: 262.1 kWh
